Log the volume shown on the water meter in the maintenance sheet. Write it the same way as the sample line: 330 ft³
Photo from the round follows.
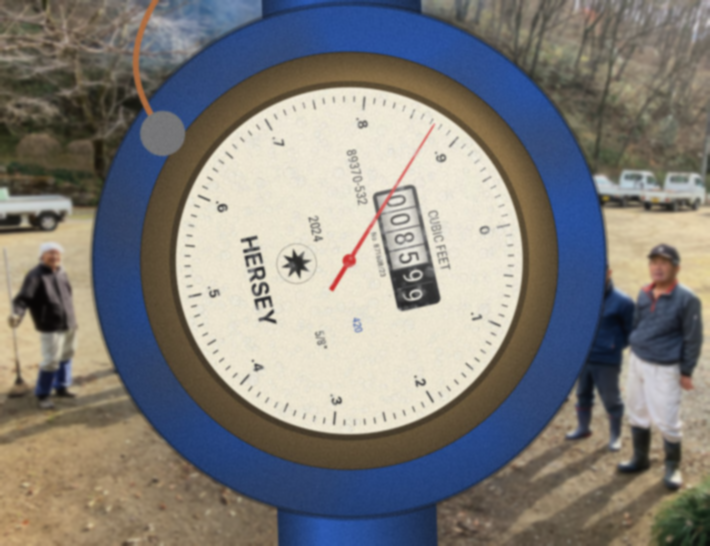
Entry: 8598.87 ft³
